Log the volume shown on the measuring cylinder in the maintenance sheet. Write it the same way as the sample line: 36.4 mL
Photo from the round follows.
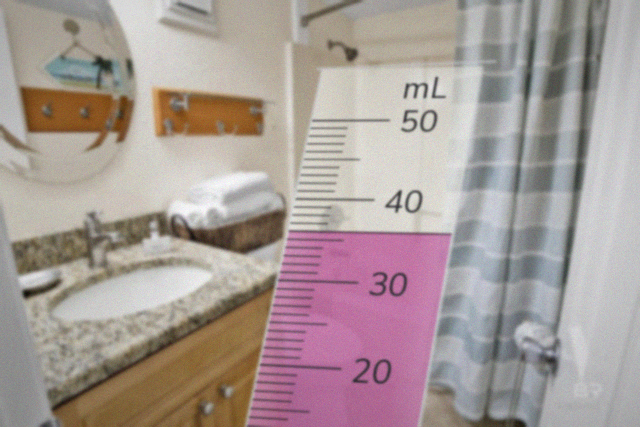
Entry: 36 mL
